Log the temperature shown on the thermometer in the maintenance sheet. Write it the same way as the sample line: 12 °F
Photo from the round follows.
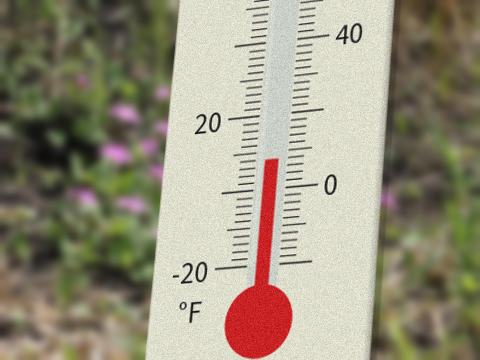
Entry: 8 °F
